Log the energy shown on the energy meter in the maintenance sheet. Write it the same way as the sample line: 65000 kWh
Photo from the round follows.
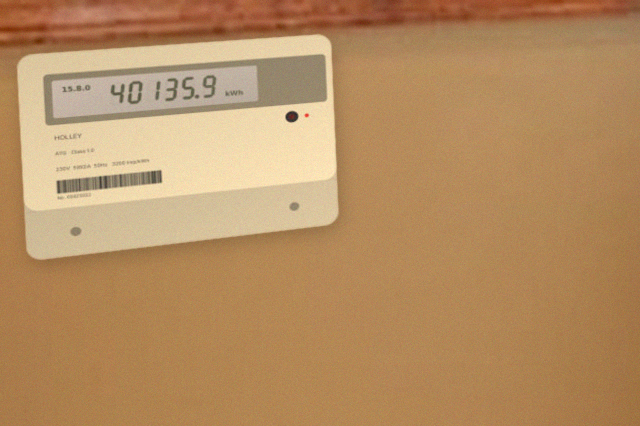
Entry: 40135.9 kWh
